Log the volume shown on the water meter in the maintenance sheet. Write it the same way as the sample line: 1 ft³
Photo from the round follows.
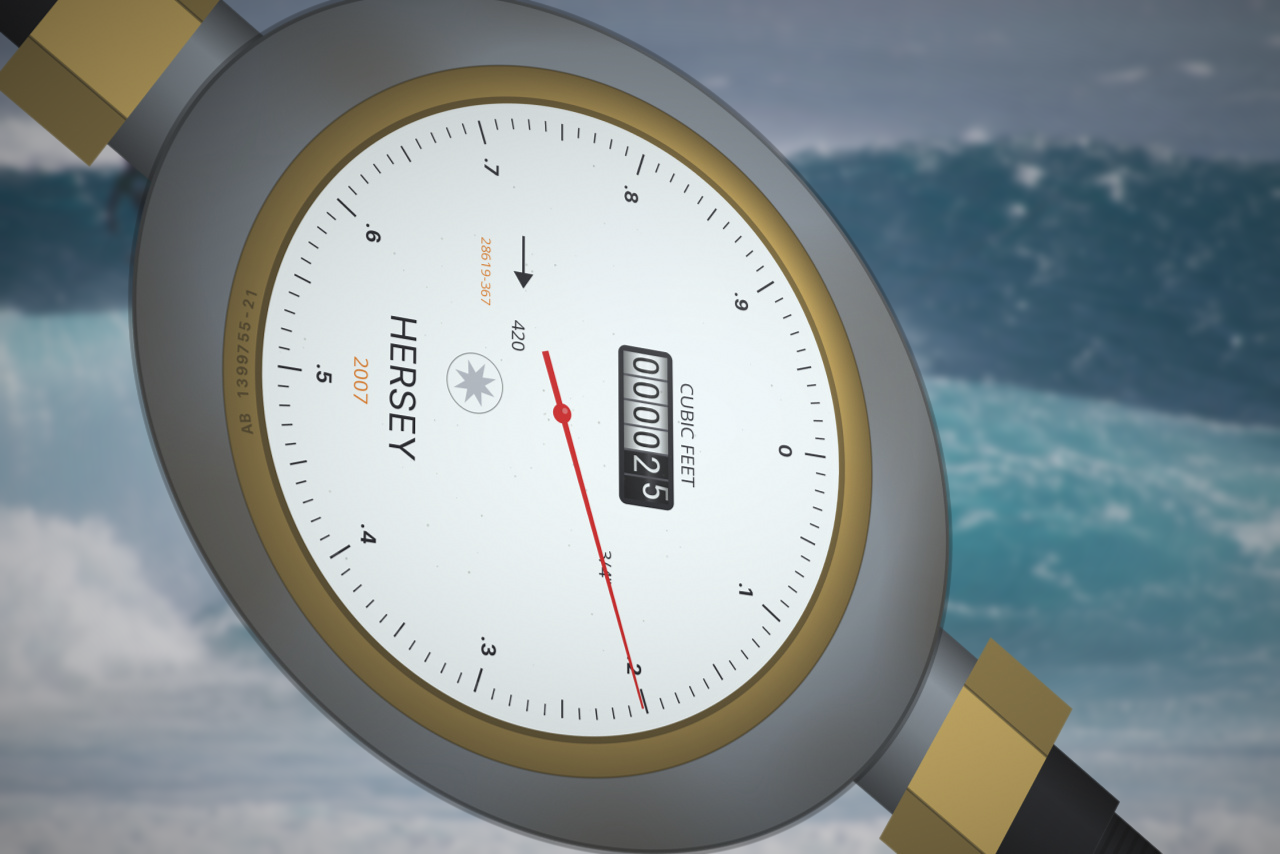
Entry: 25.20 ft³
